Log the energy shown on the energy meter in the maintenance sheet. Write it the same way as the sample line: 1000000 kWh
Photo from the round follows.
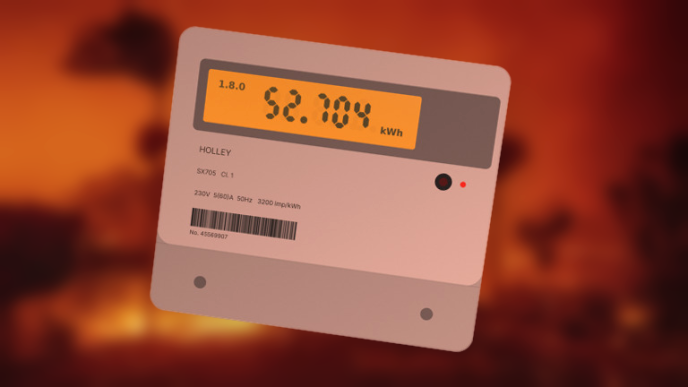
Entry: 52.704 kWh
